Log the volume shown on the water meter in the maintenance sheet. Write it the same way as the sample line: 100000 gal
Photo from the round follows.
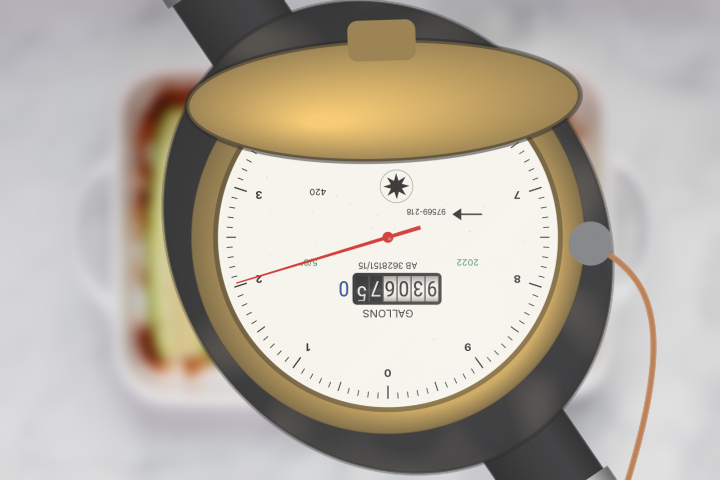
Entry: 9306752.0 gal
